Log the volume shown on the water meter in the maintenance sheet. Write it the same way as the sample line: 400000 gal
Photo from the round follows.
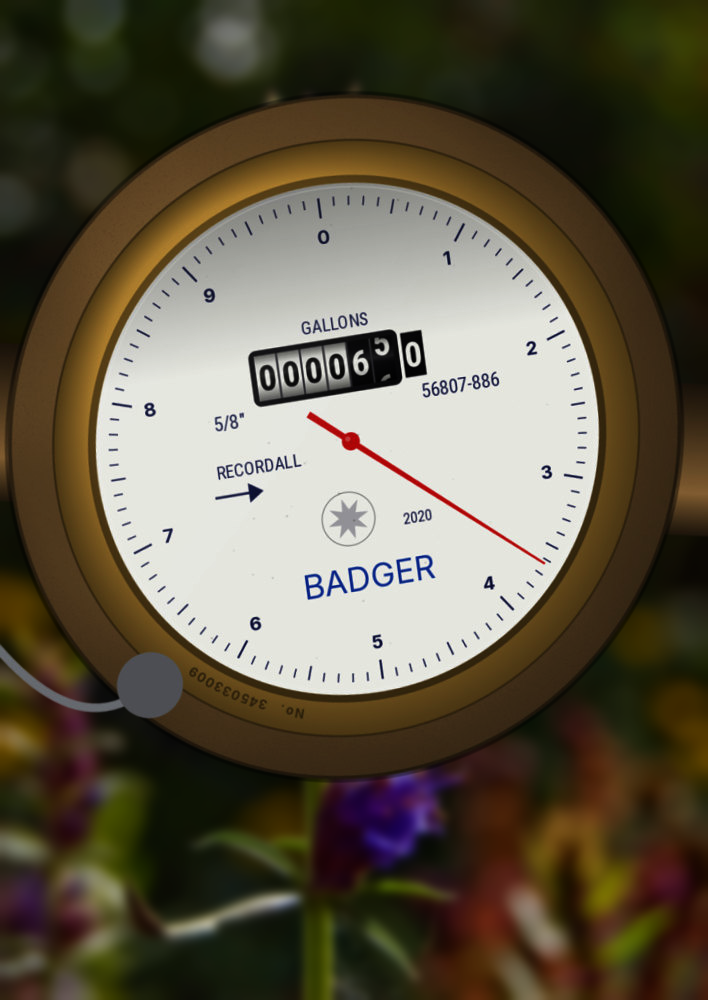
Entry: 653.6 gal
